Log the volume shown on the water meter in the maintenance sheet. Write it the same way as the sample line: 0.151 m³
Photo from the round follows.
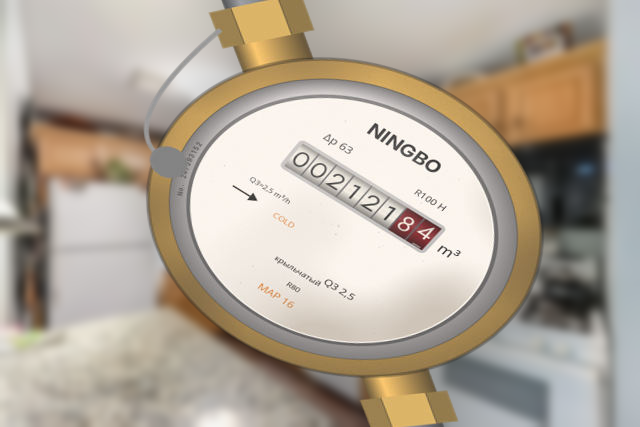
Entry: 2121.84 m³
